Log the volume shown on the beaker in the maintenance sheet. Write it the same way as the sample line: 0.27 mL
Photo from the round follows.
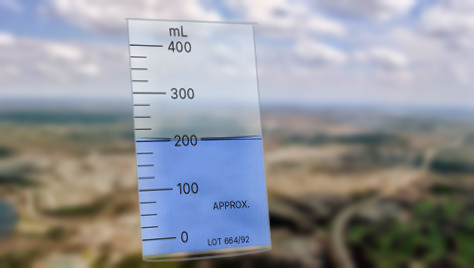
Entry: 200 mL
